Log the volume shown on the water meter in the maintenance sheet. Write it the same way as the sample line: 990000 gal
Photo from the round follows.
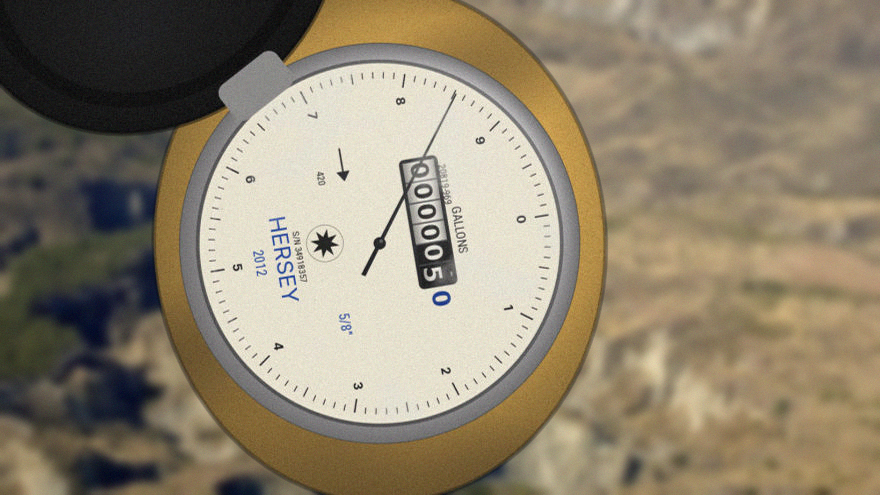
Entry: 48.5 gal
